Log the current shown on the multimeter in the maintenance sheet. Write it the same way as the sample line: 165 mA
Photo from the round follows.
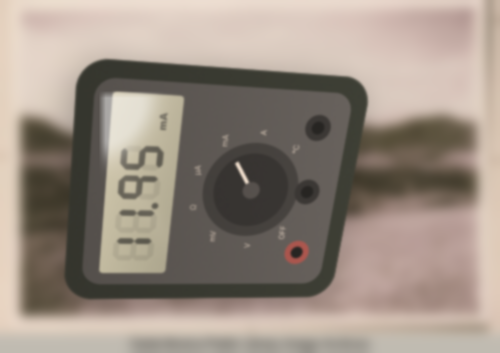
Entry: 11.95 mA
